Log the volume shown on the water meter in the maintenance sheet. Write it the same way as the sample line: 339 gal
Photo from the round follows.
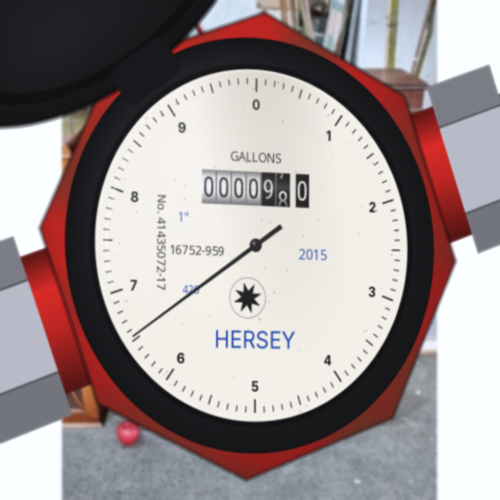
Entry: 976.5 gal
